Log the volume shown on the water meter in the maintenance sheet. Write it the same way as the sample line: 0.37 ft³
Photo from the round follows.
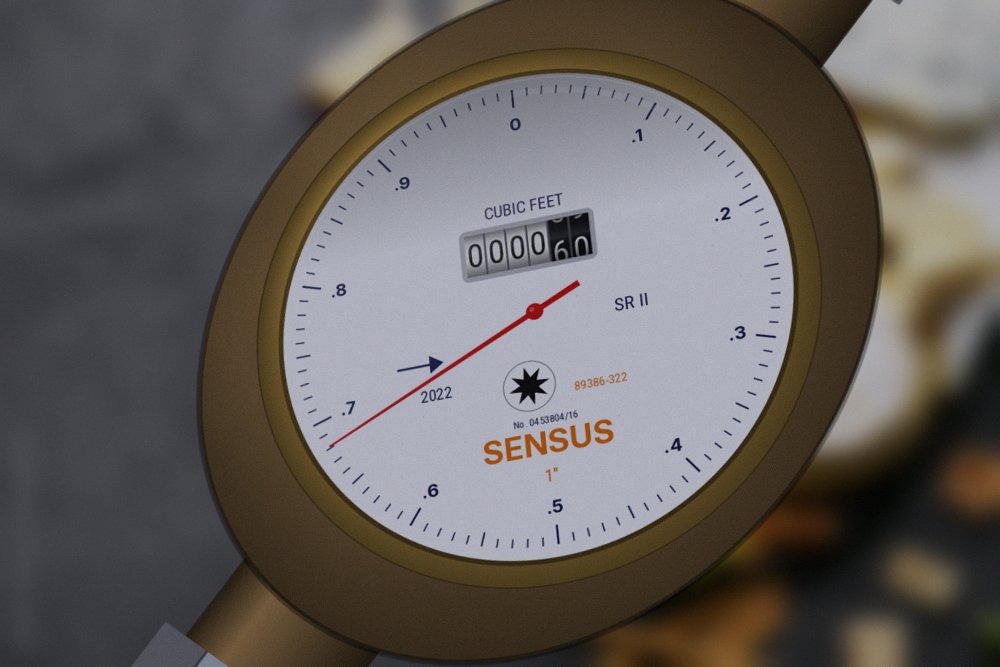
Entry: 59.68 ft³
